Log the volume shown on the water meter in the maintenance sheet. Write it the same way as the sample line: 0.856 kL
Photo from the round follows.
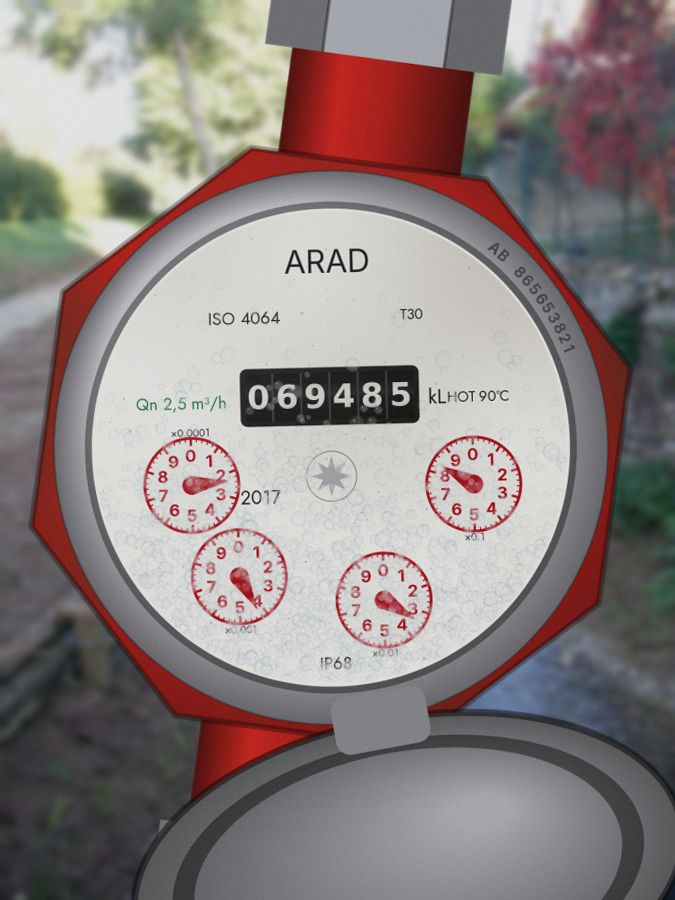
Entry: 69485.8342 kL
